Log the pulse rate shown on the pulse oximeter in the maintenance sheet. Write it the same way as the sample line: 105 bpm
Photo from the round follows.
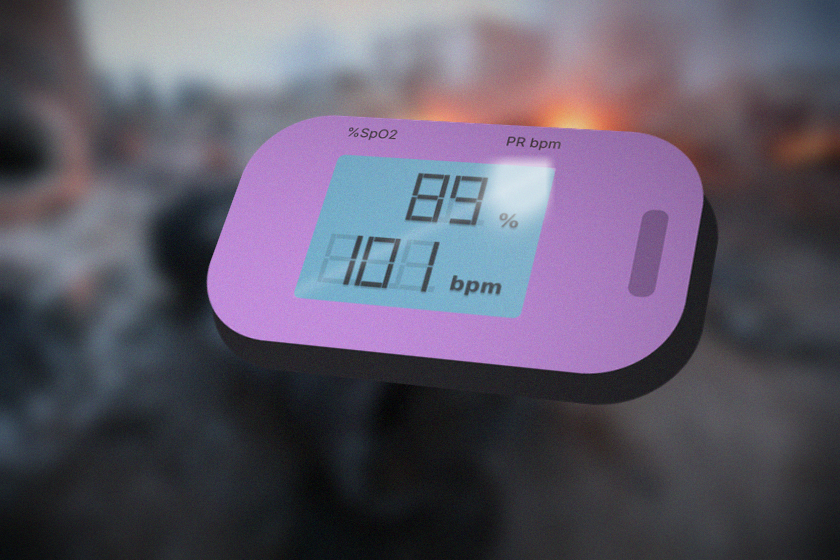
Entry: 101 bpm
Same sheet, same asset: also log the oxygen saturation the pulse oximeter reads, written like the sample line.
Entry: 89 %
